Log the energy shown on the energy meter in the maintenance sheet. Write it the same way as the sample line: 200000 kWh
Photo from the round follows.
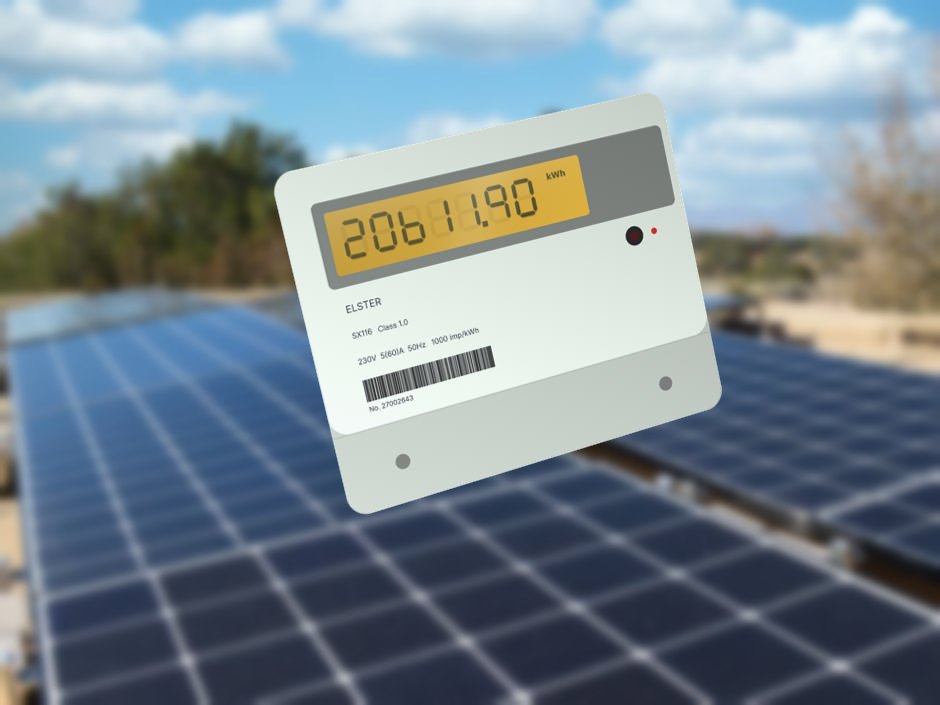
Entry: 20611.90 kWh
